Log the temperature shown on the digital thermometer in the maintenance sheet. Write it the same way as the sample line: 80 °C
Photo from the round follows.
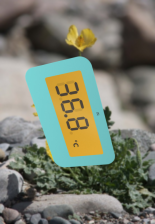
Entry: 36.8 °C
